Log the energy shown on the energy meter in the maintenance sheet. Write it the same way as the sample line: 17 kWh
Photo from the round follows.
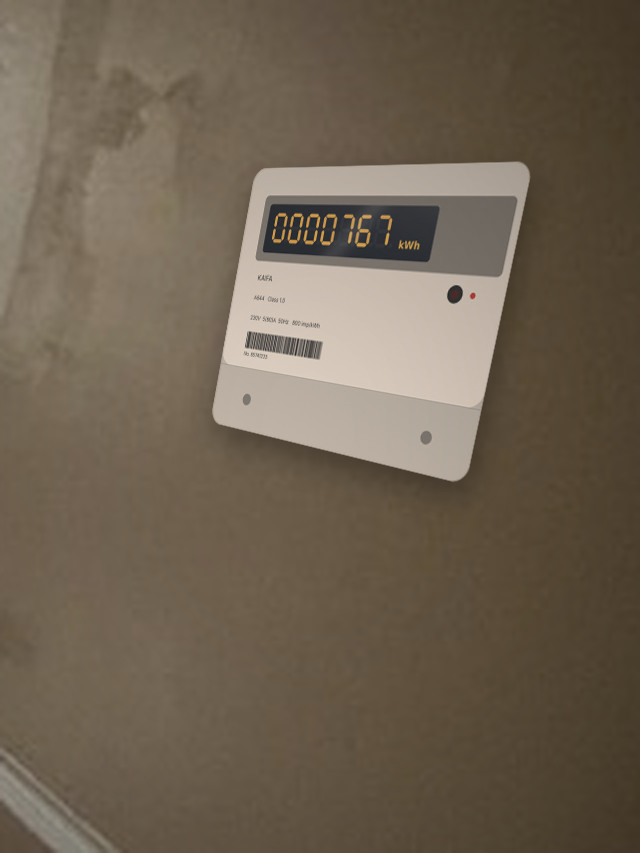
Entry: 767 kWh
